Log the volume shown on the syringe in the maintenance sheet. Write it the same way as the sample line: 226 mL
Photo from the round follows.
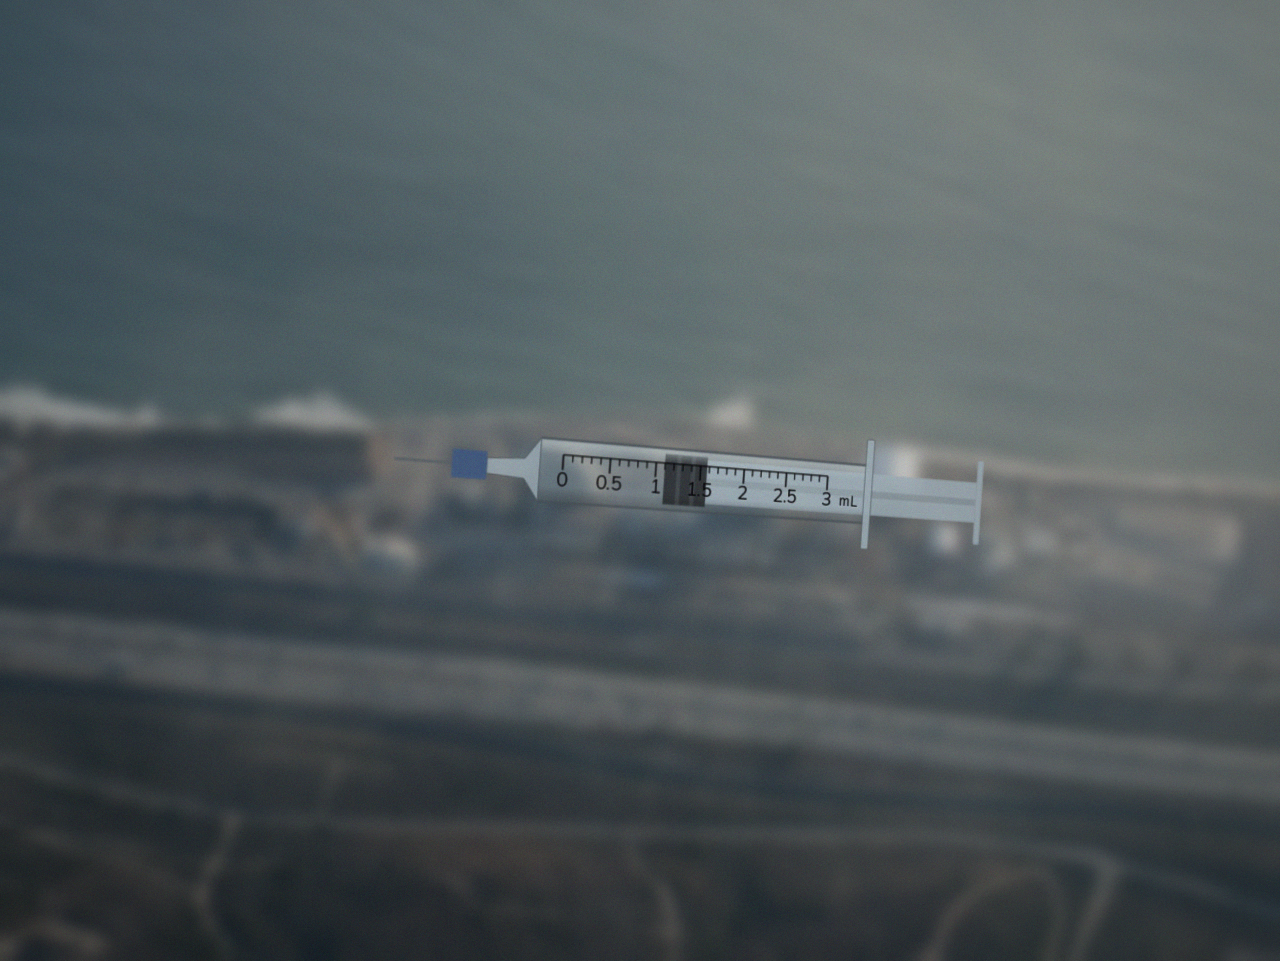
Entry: 1.1 mL
